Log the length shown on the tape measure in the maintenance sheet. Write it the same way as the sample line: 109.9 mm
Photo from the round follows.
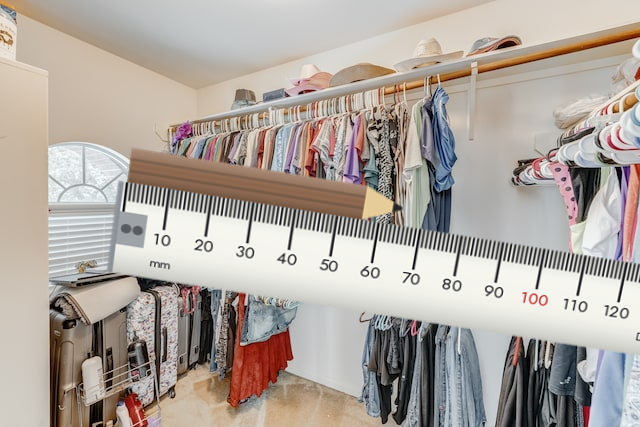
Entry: 65 mm
